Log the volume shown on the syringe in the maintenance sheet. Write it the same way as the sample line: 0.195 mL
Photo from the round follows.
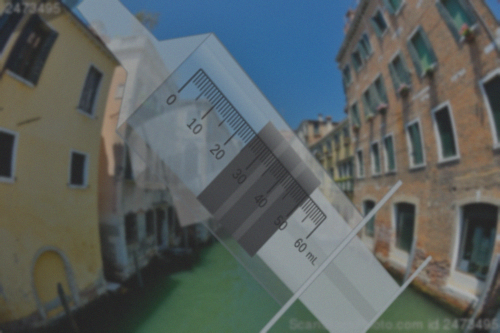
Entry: 25 mL
